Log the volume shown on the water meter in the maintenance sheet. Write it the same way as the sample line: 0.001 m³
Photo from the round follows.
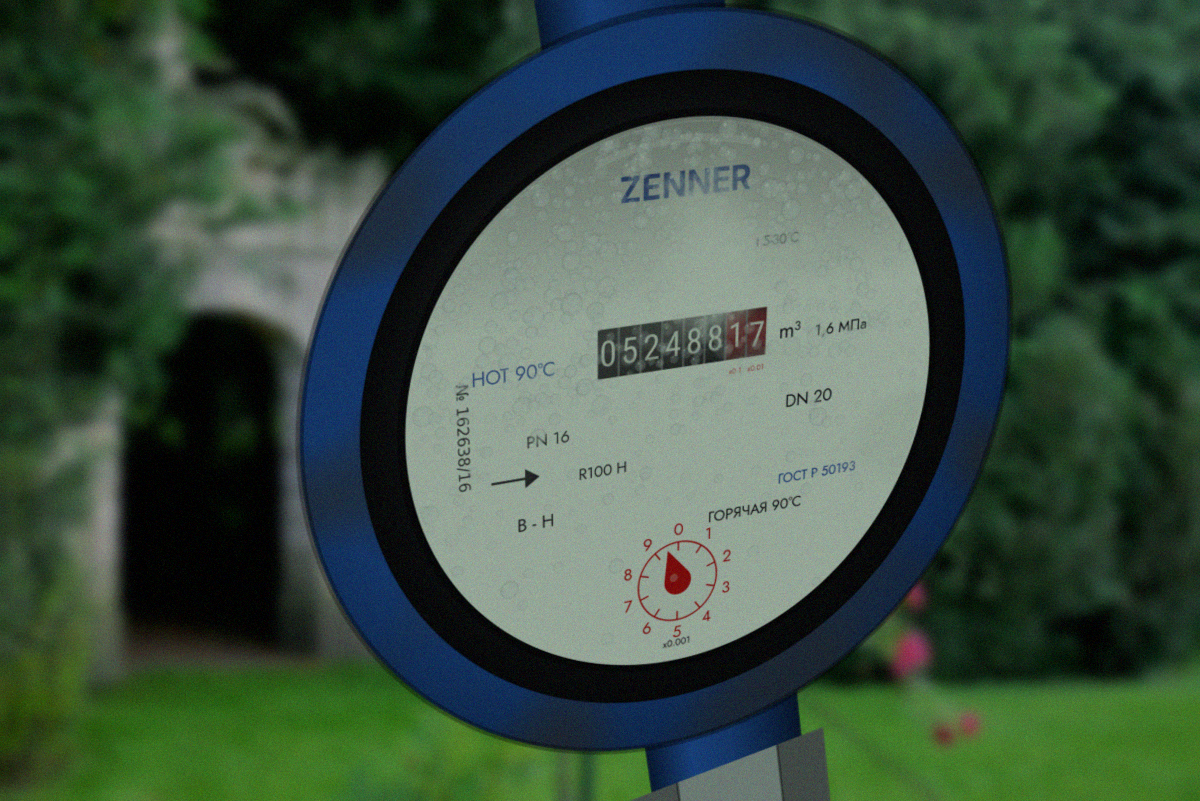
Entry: 52488.169 m³
